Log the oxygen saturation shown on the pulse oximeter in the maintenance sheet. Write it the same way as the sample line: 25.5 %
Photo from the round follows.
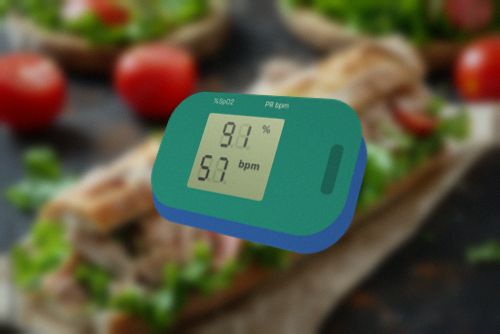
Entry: 91 %
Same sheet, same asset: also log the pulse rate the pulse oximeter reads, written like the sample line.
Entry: 57 bpm
